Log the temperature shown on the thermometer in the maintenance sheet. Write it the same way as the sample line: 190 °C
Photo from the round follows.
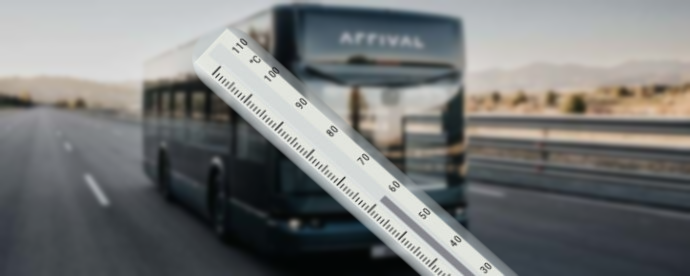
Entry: 60 °C
